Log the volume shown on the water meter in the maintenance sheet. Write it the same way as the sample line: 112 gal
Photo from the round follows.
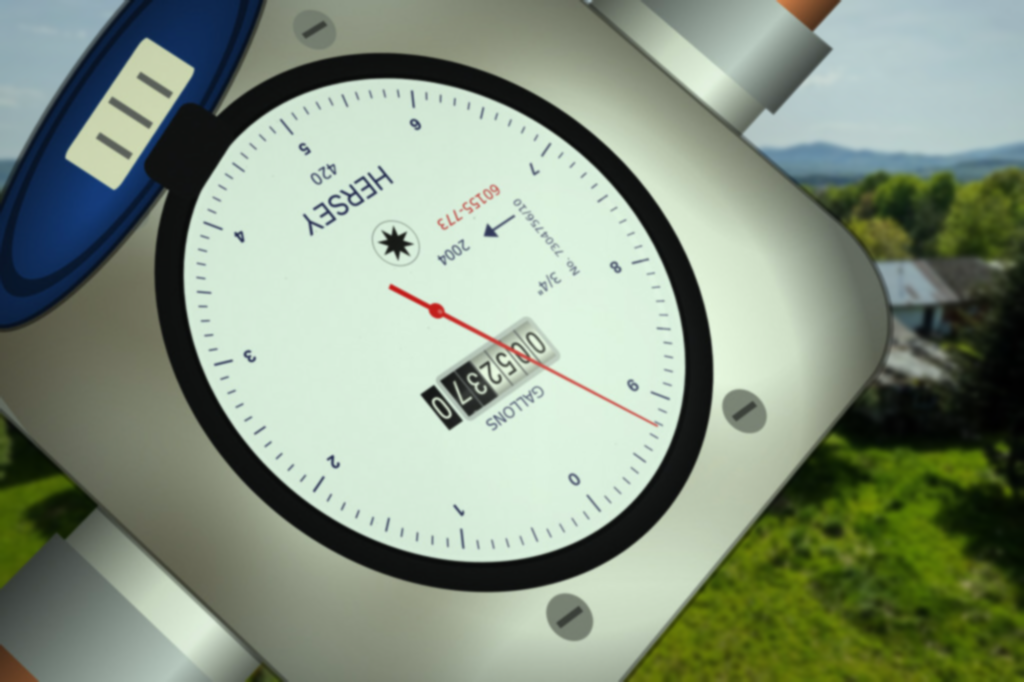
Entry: 52369.2 gal
